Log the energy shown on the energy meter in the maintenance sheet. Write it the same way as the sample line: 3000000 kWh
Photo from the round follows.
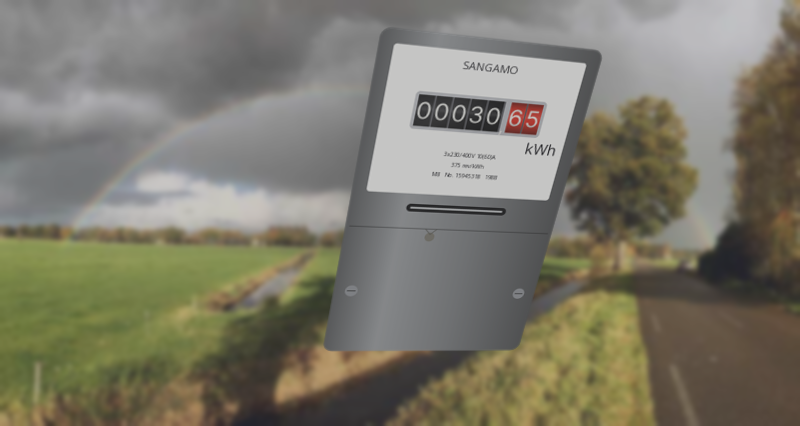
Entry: 30.65 kWh
